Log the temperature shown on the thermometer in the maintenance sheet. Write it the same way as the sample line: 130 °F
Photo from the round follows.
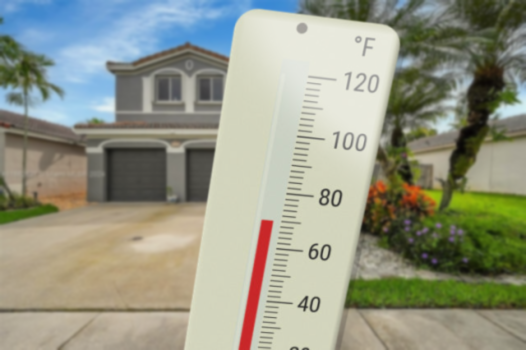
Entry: 70 °F
